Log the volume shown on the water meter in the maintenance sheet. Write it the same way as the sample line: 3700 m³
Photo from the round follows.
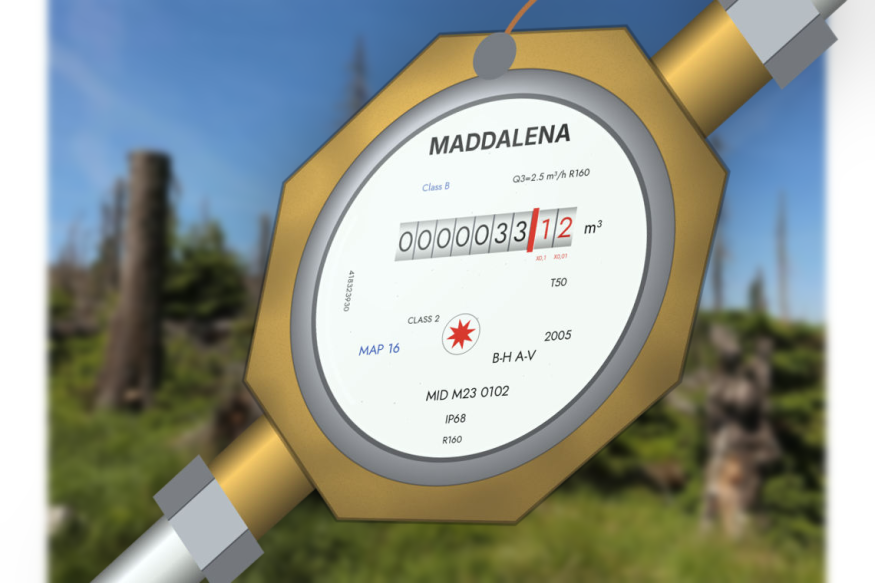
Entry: 33.12 m³
